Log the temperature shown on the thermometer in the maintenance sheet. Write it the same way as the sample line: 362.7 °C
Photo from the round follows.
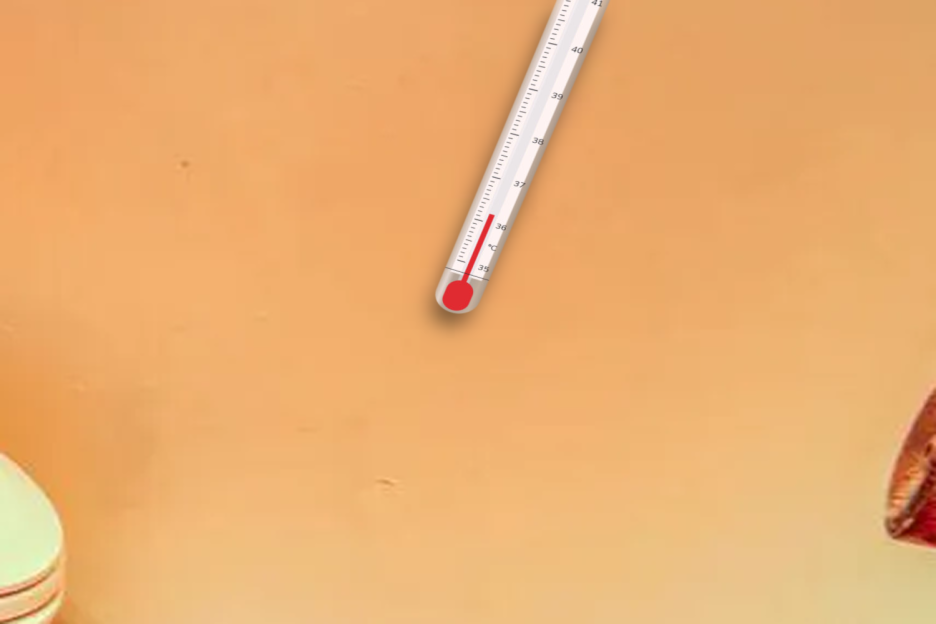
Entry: 36.2 °C
